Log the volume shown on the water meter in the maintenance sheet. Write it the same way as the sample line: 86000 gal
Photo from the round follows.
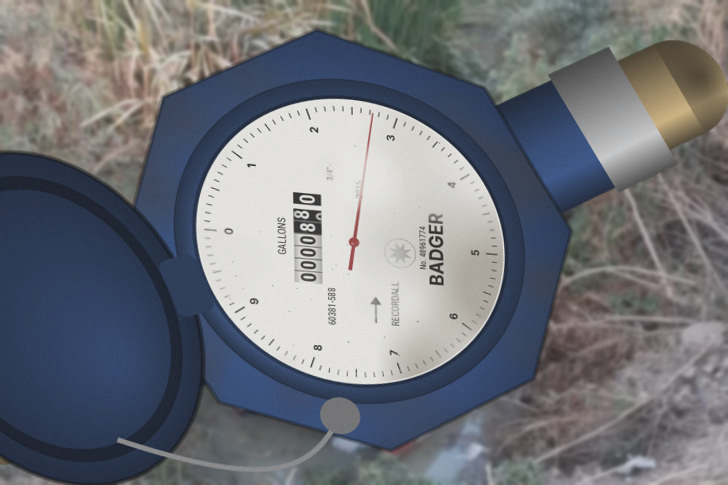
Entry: 882.7 gal
